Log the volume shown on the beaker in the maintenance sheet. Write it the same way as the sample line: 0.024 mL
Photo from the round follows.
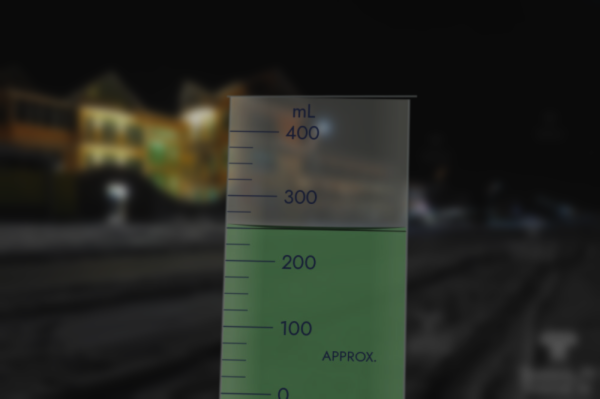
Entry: 250 mL
